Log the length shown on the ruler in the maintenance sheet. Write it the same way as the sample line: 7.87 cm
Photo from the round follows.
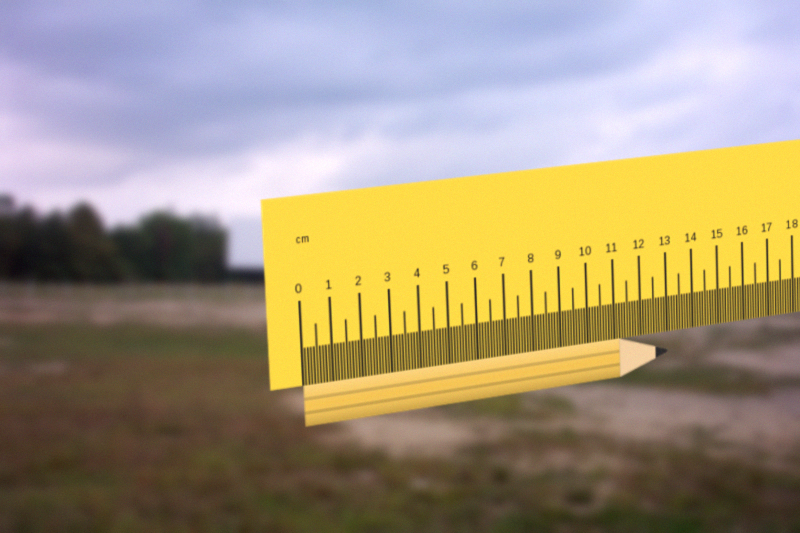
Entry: 13 cm
